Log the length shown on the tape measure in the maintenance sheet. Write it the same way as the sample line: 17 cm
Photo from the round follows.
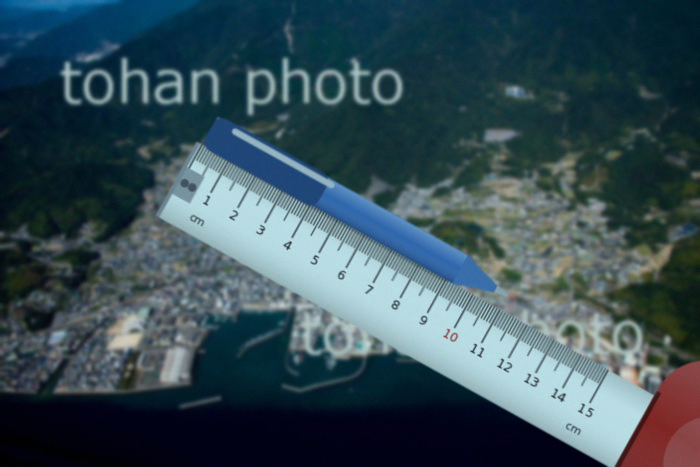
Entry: 11 cm
